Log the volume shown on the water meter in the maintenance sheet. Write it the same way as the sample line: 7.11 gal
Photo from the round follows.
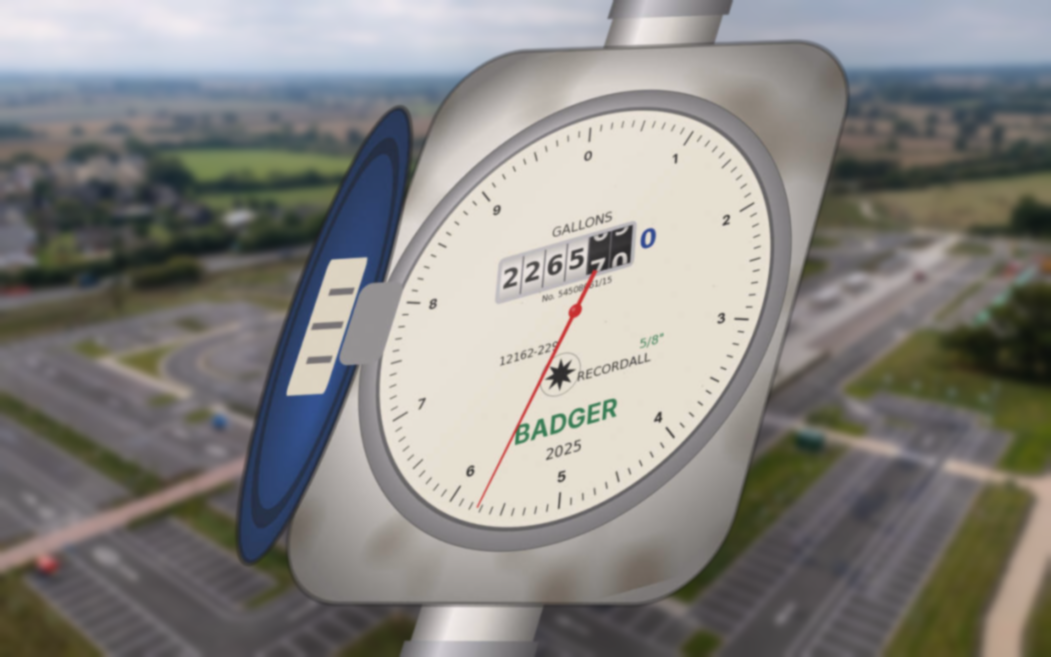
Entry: 2265695.7 gal
